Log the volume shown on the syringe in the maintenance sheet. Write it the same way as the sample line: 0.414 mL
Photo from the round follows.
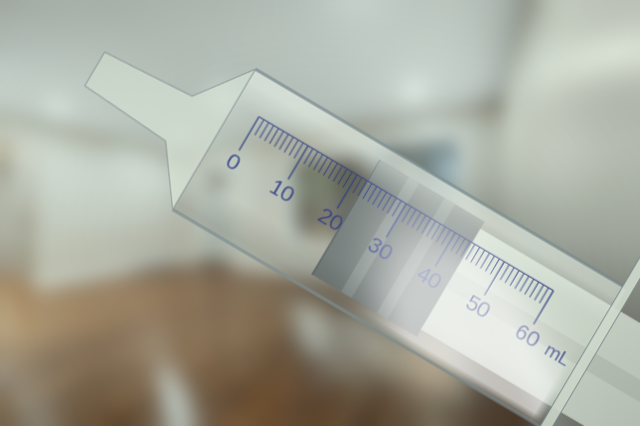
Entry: 22 mL
